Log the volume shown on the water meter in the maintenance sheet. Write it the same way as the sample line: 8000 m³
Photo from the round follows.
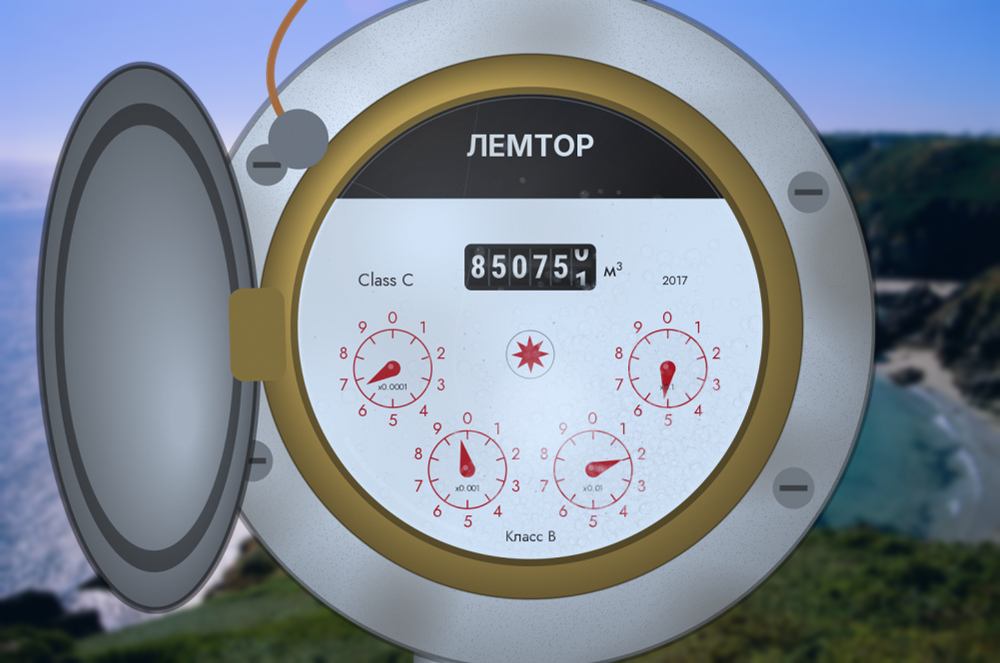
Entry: 850750.5196 m³
